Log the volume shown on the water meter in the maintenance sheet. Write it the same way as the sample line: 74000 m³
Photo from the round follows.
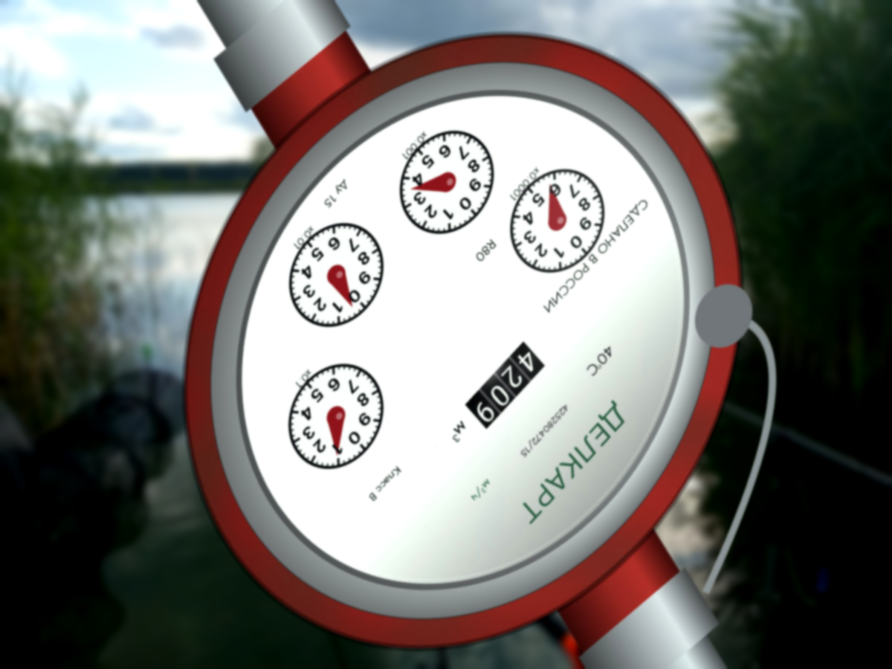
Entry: 4209.1035 m³
